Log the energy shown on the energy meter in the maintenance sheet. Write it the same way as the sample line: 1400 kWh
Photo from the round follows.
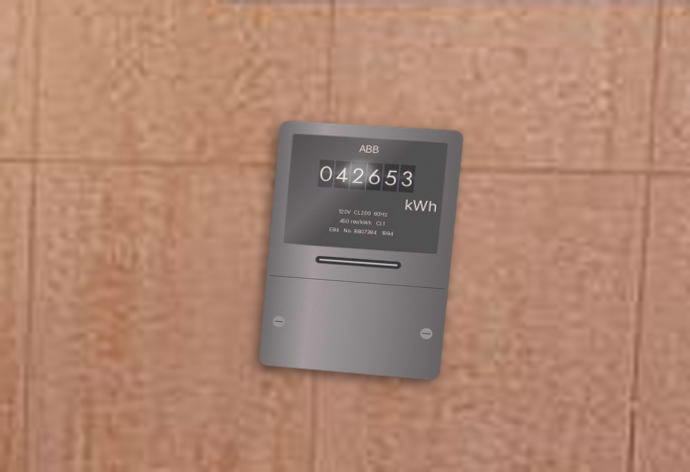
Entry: 42653 kWh
